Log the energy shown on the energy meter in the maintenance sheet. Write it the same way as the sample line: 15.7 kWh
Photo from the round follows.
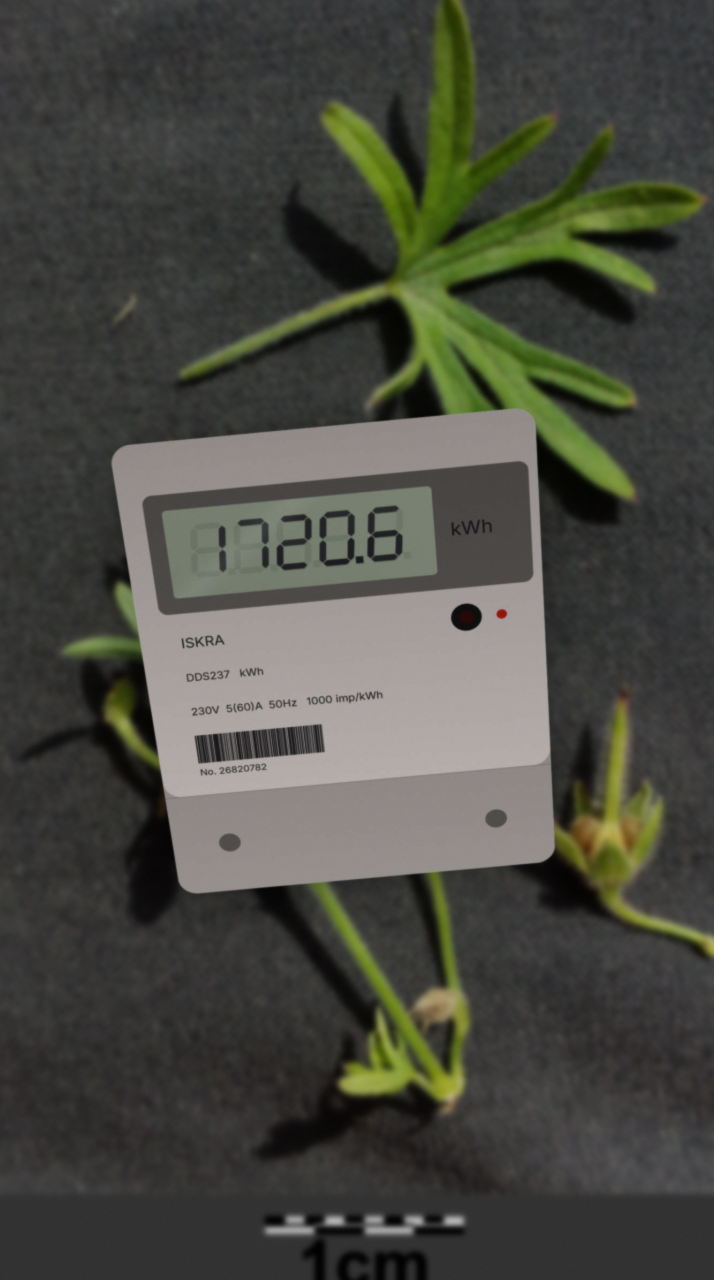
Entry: 1720.6 kWh
